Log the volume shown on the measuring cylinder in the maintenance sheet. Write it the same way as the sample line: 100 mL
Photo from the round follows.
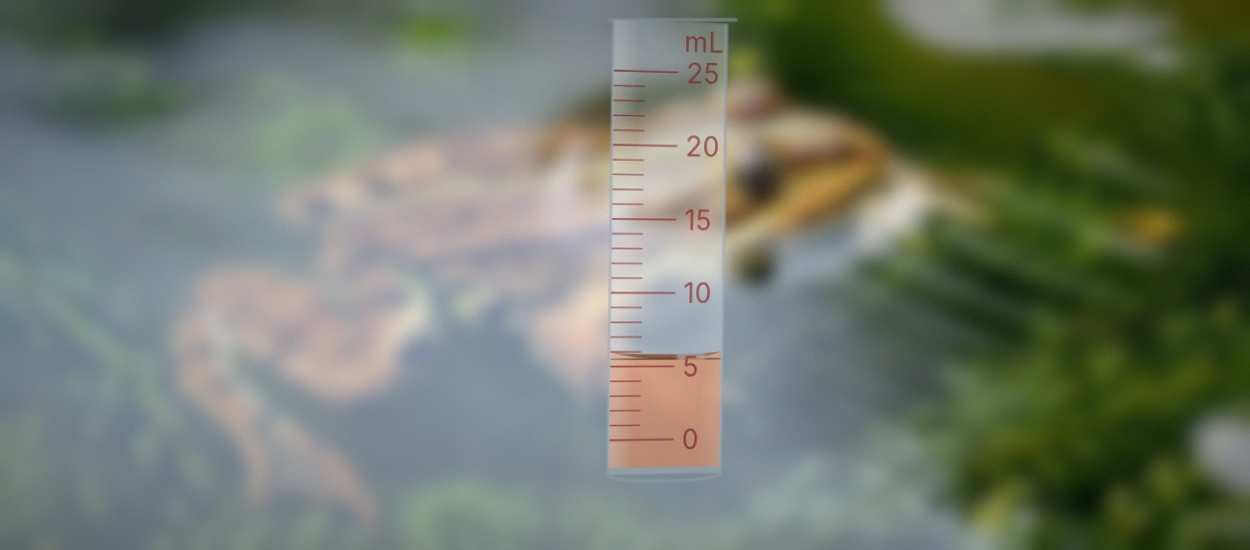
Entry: 5.5 mL
